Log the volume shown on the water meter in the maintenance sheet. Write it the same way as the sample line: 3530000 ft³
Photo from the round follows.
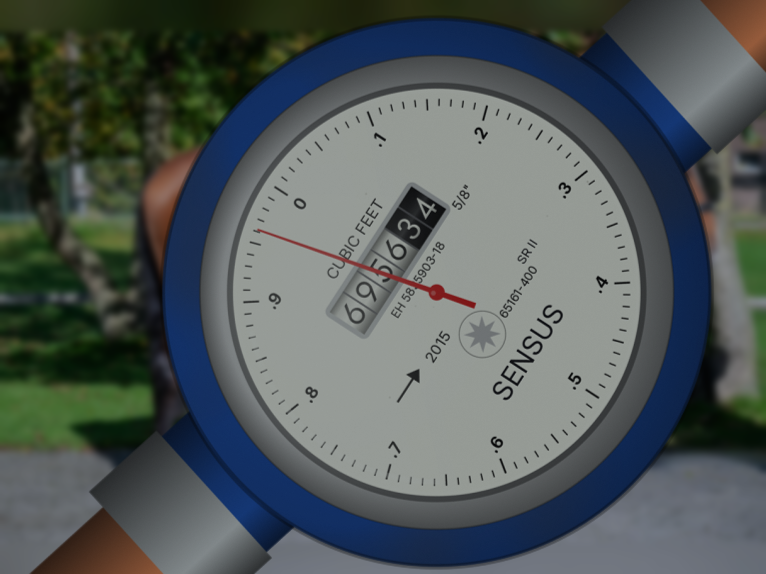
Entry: 695633.96 ft³
